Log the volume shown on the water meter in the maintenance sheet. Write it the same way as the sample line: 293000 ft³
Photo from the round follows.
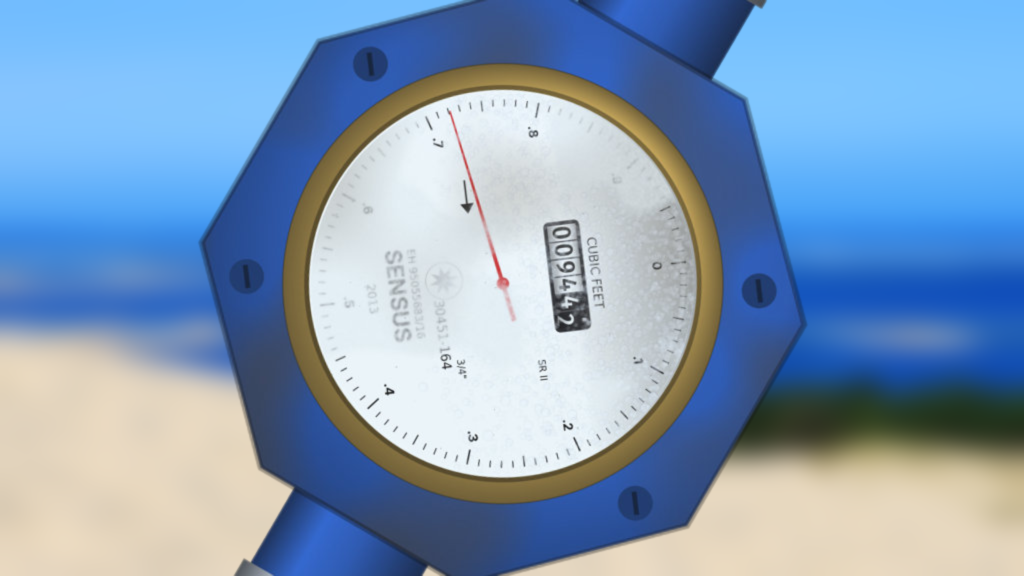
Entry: 9441.72 ft³
